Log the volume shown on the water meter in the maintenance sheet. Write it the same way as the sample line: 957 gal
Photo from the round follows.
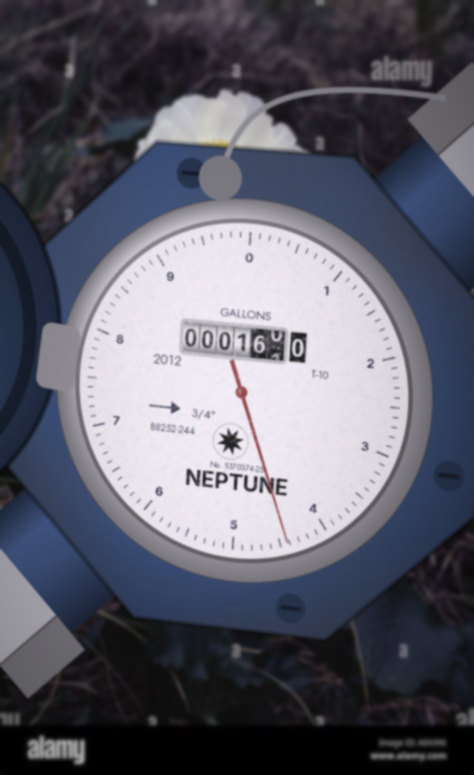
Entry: 1604.4 gal
